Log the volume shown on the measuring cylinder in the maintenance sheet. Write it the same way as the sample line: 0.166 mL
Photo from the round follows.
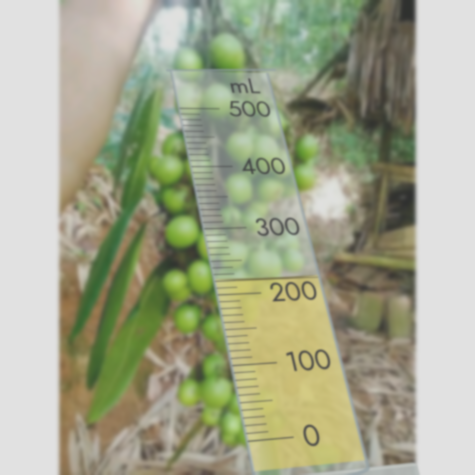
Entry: 220 mL
